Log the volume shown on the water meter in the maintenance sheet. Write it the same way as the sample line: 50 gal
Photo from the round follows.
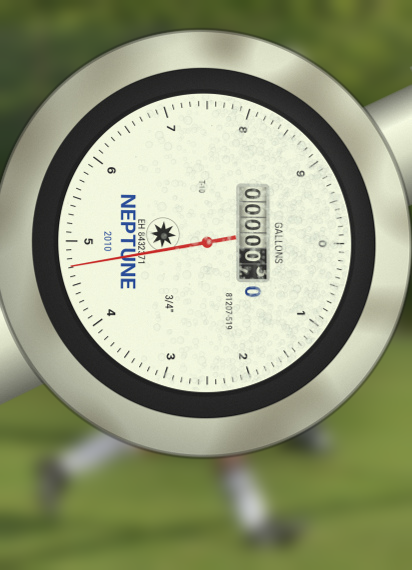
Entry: 34.7 gal
